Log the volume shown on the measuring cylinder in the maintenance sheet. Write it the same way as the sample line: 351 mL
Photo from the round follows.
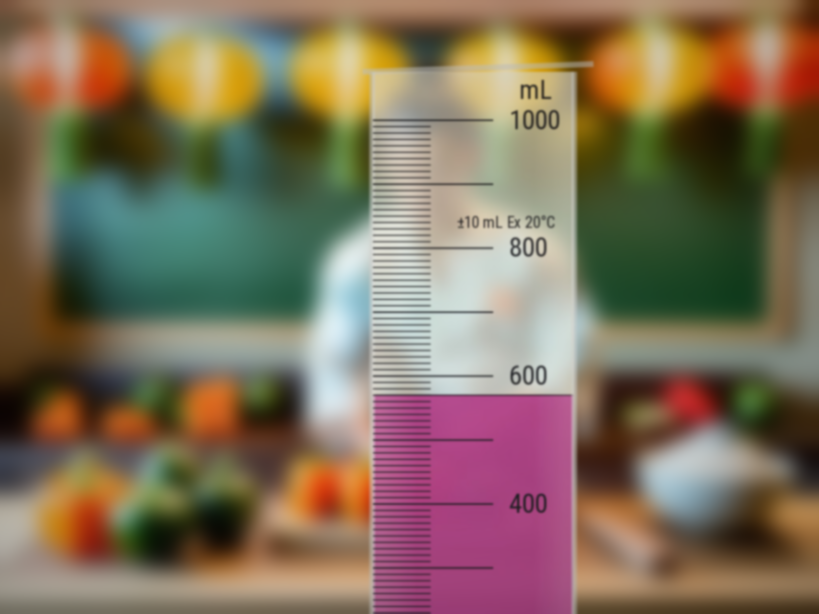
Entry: 570 mL
